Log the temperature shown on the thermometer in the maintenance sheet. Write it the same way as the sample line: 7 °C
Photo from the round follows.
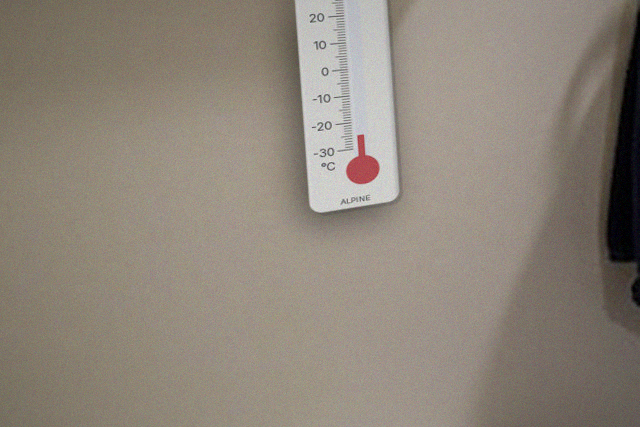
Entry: -25 °C
